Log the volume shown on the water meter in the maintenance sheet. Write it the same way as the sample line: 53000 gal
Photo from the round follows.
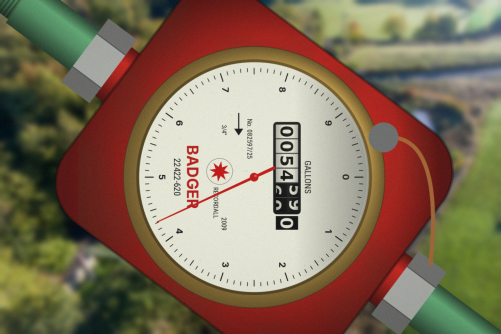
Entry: 54594.3 gal
